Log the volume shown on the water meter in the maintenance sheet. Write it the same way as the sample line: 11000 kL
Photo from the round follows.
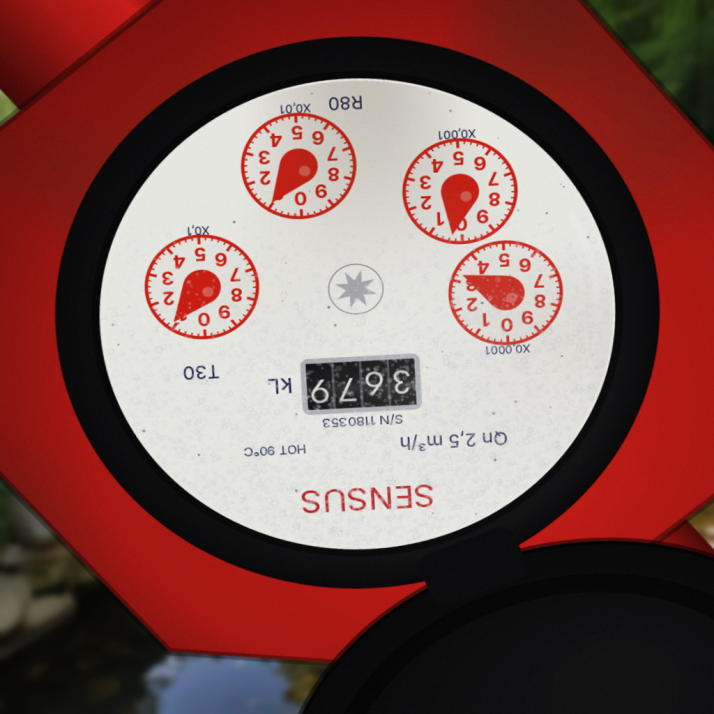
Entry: 3679.1103 kL
